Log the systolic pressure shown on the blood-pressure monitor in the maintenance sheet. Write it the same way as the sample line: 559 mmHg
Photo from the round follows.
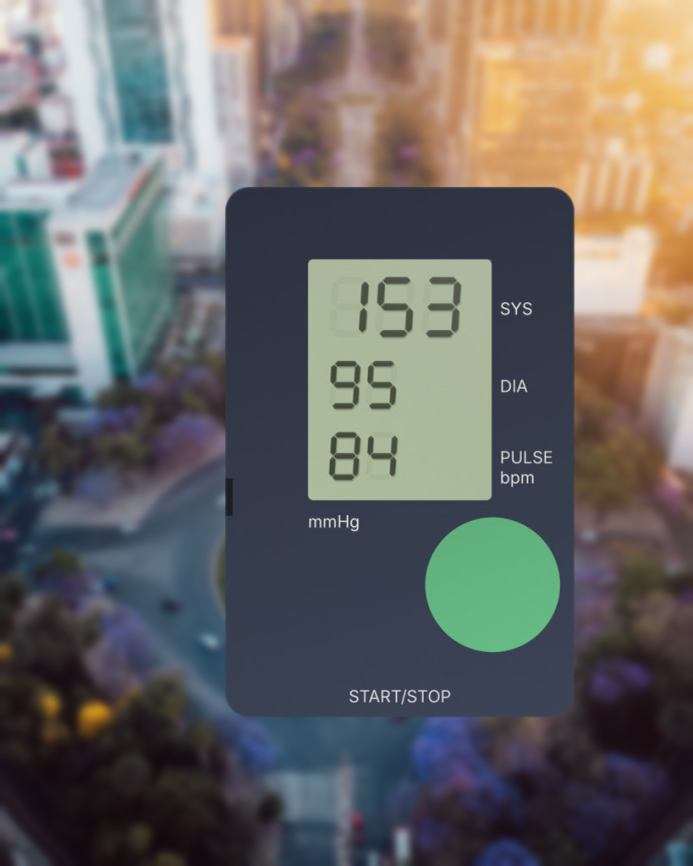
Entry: 153 mmHg
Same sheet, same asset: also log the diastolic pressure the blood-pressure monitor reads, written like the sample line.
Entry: 95 mmHg
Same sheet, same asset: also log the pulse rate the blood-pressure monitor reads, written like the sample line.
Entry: 84 bpm
